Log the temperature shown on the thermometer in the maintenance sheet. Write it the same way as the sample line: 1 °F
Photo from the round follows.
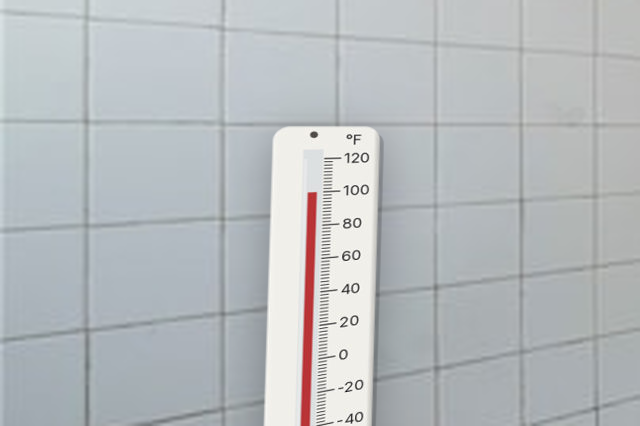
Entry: 100 °F
